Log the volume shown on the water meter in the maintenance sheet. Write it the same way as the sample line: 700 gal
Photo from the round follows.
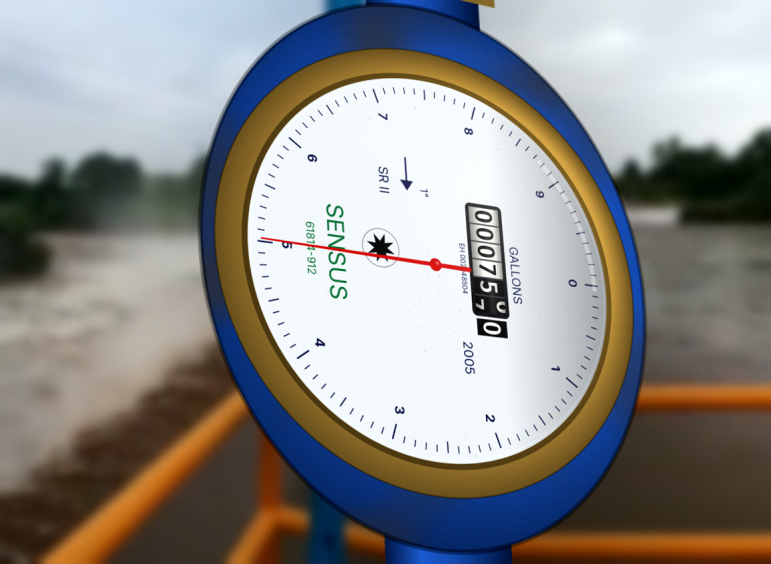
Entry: 7565.0 gal
